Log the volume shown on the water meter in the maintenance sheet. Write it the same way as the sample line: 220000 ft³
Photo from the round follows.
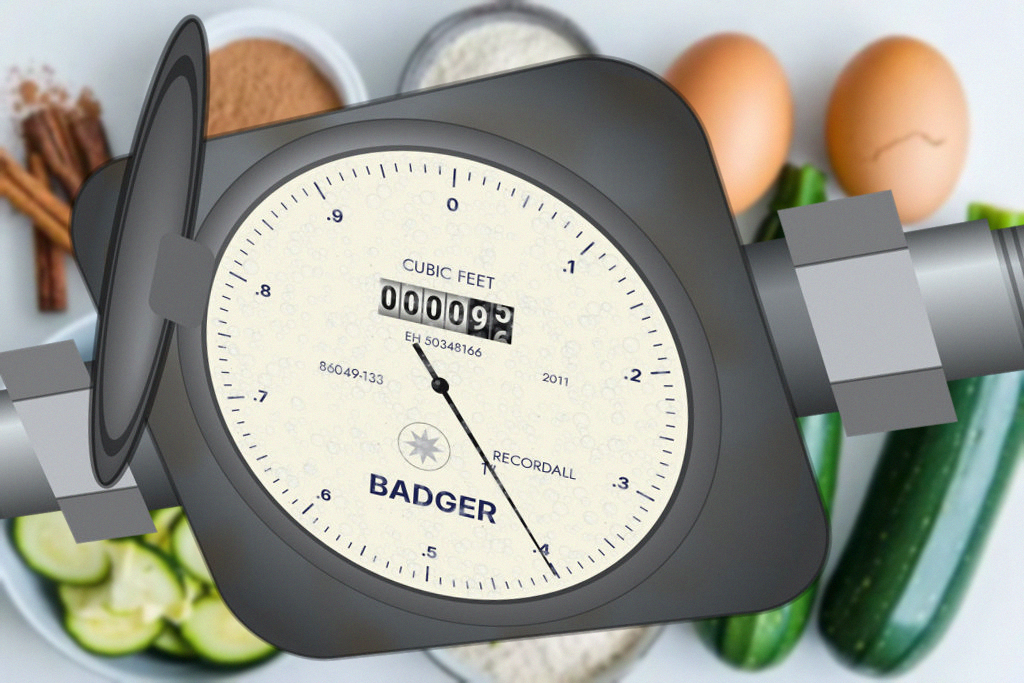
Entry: 95.40 ft³
